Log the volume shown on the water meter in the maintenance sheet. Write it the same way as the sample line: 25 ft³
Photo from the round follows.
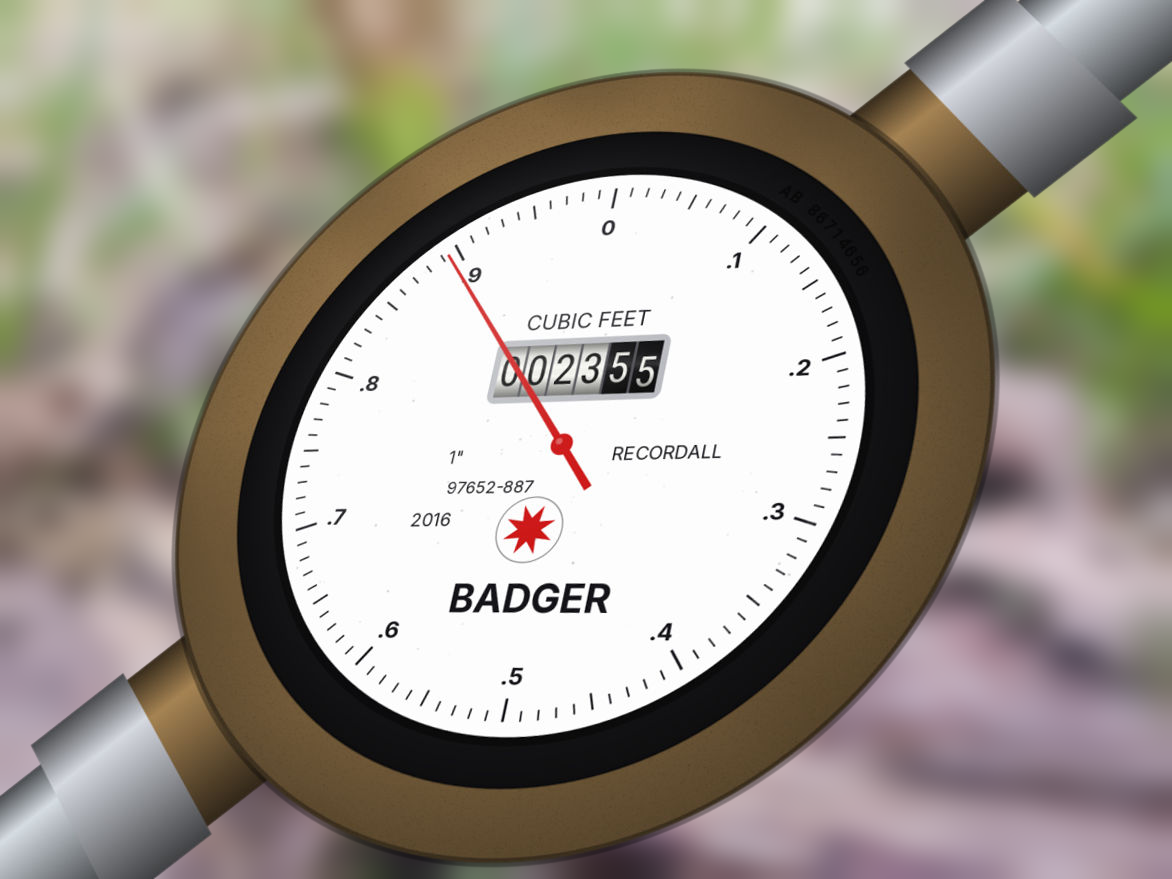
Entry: 2354.89 ft³
